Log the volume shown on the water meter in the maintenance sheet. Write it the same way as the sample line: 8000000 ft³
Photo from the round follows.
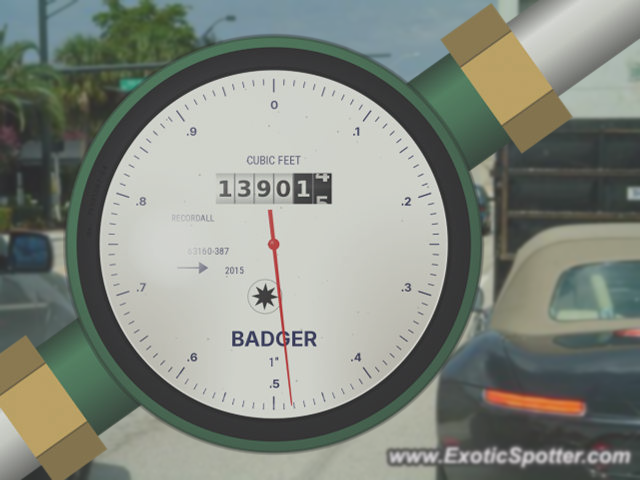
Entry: 139014.48 ft³
